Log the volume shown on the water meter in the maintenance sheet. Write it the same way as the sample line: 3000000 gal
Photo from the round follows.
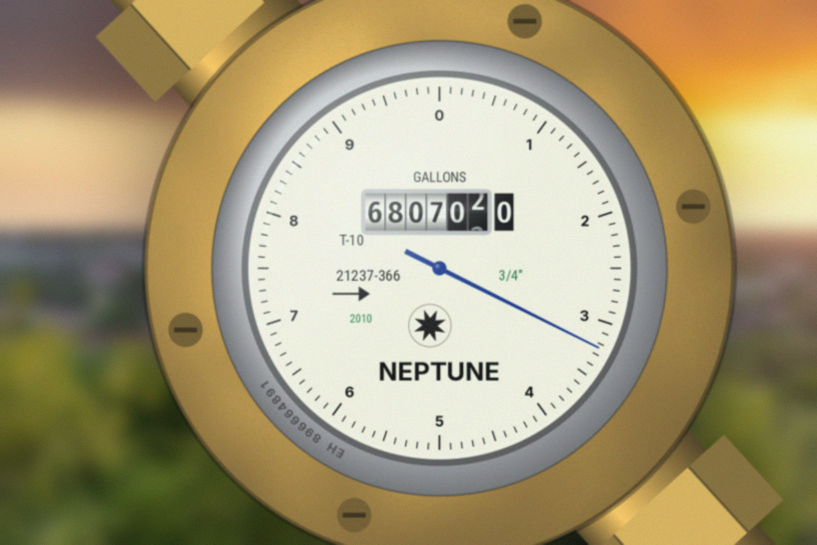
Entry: 6807023.2 gal
